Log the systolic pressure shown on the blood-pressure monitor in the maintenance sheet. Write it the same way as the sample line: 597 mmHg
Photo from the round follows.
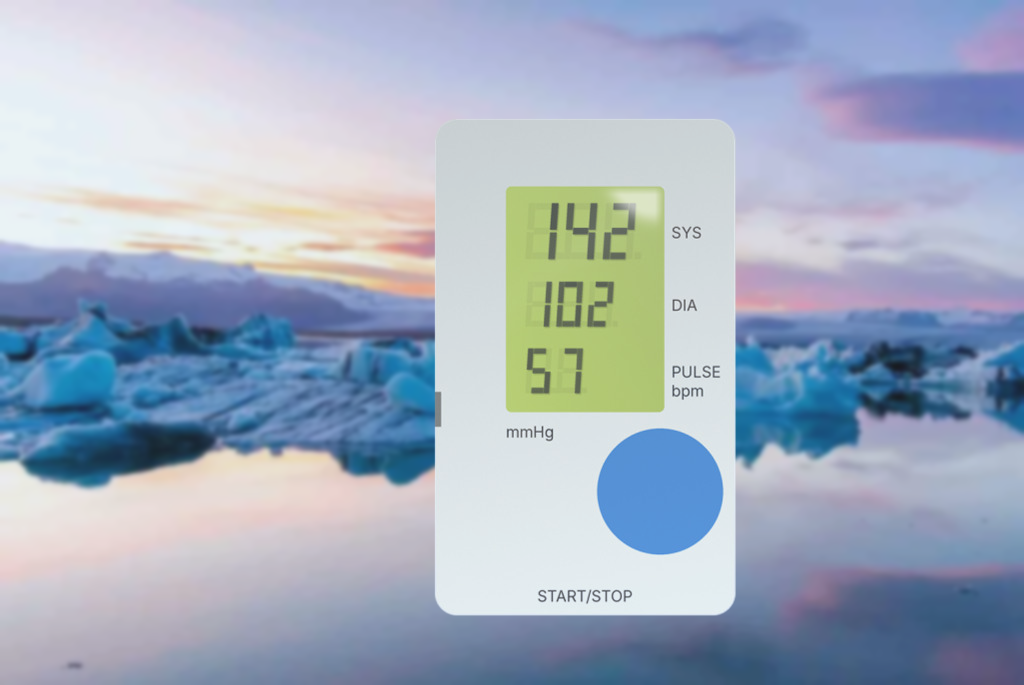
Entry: 142 mmHg
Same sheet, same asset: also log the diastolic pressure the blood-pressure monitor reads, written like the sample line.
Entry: 102 mmHg
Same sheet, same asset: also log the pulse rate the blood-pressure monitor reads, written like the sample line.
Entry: 57 bpm
